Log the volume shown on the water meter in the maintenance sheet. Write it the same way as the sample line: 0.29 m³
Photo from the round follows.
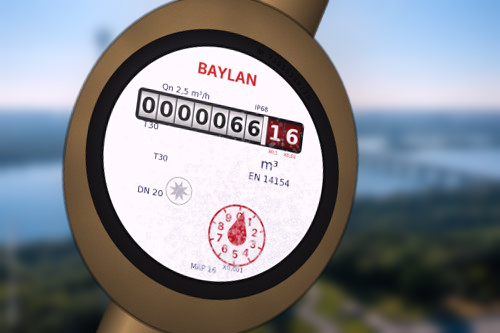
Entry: 66.160 m³
